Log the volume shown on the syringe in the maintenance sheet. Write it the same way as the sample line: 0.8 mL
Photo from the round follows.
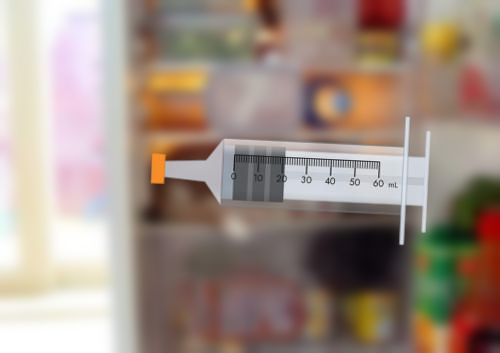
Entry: 0 mL
